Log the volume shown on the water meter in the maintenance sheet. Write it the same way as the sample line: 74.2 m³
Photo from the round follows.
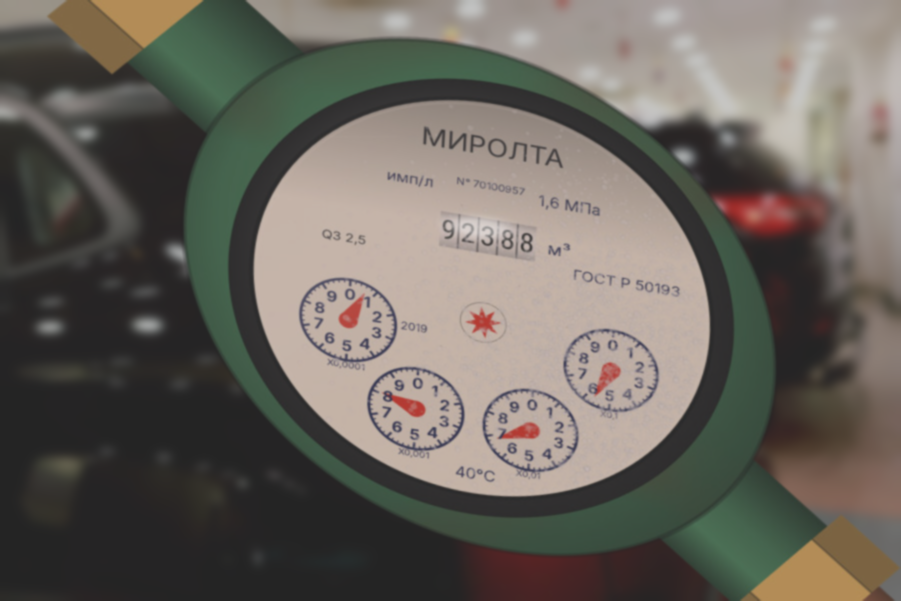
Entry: 92388.5680 m³
